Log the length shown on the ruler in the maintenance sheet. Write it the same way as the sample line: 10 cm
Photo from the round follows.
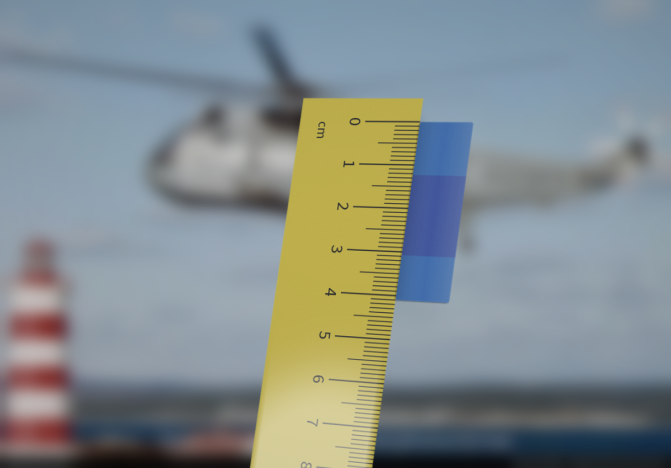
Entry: 4.1 cm
